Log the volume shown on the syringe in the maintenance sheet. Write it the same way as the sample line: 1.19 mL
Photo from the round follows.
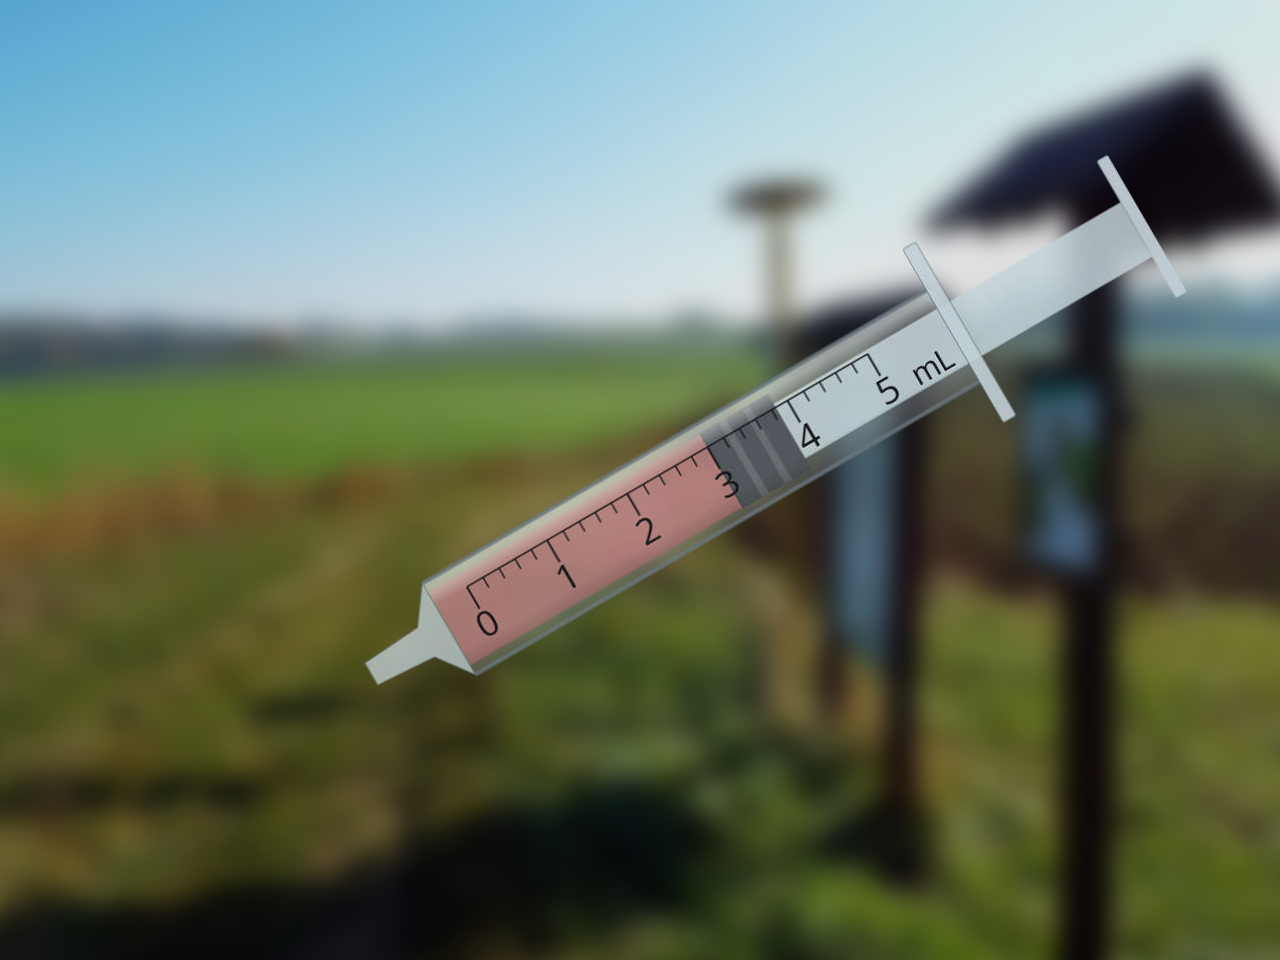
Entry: 3 mL
